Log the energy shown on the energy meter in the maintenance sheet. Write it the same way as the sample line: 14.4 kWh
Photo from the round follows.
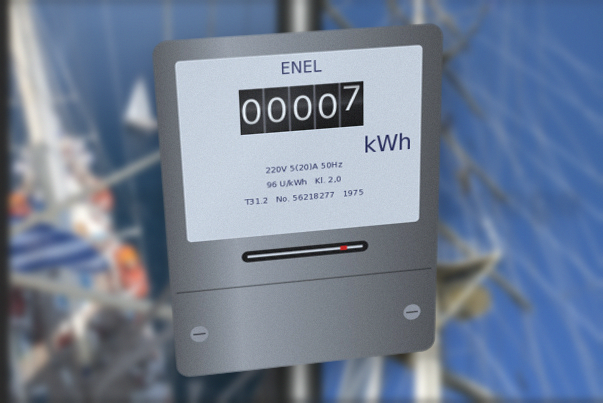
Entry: 7 kWh
